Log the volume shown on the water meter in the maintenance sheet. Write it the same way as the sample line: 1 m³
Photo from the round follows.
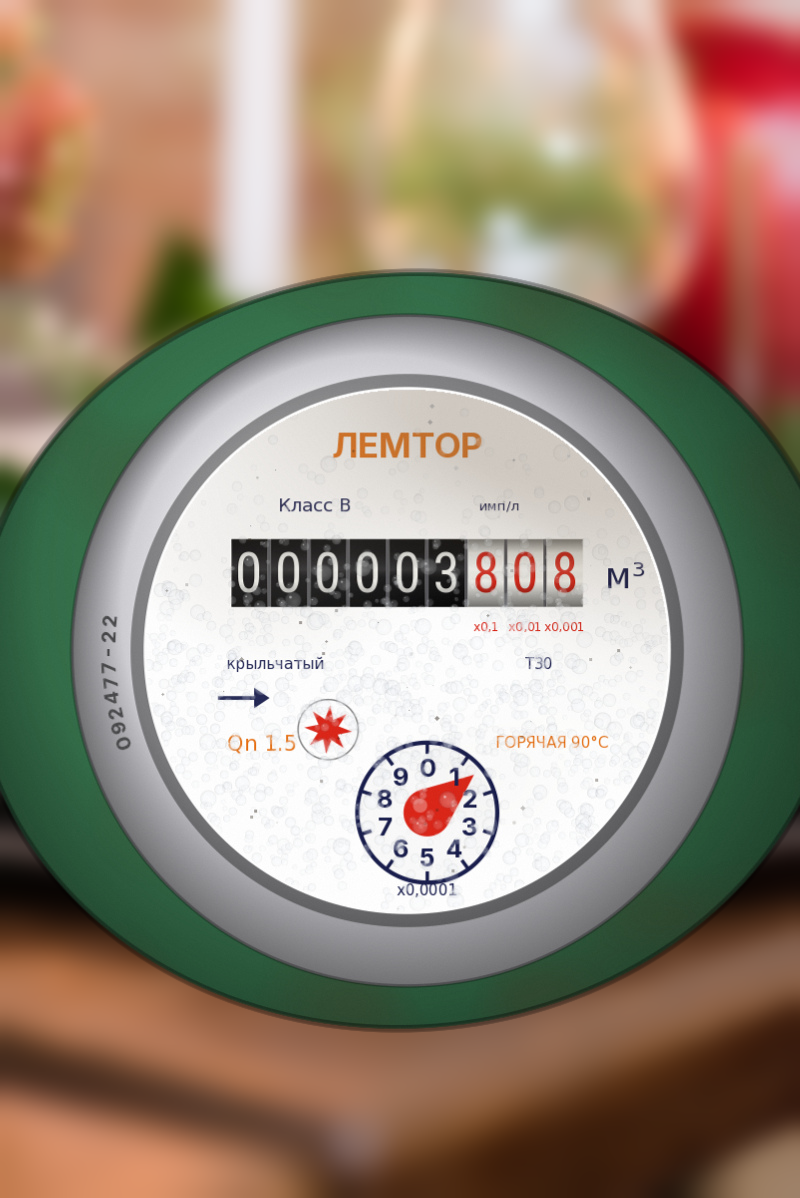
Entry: 3.8081 m³
